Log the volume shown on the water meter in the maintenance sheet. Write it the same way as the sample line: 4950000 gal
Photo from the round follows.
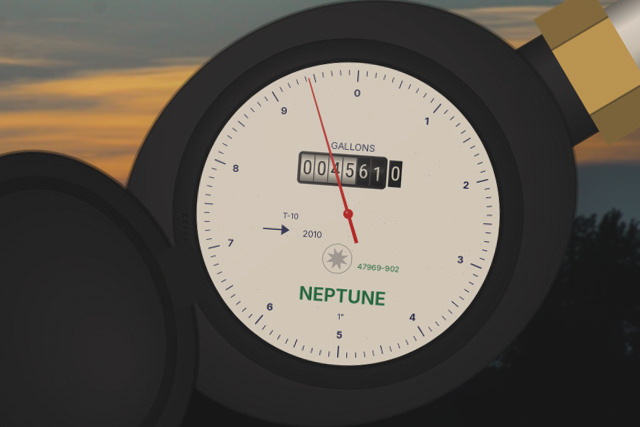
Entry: 45609.4 gal
